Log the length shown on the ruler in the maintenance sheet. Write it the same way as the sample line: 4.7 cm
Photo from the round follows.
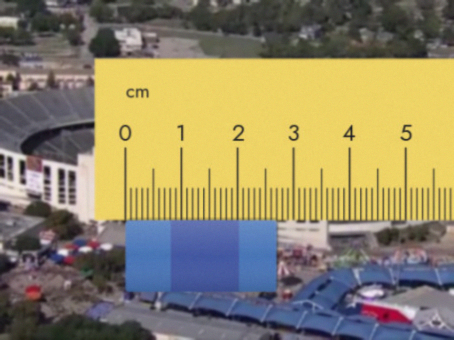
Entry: 2.7 cm
